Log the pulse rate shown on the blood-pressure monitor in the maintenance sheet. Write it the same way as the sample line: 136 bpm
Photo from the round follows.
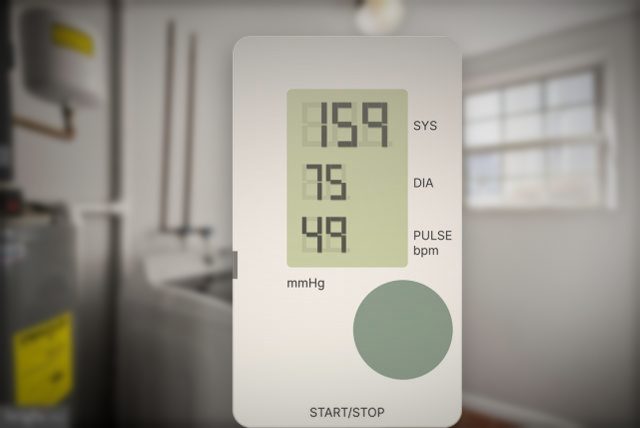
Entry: 49 bpm
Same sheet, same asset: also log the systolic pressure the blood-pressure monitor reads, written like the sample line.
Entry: 159 mmHg
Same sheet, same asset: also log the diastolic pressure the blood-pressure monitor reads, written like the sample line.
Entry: 75 mmHg
